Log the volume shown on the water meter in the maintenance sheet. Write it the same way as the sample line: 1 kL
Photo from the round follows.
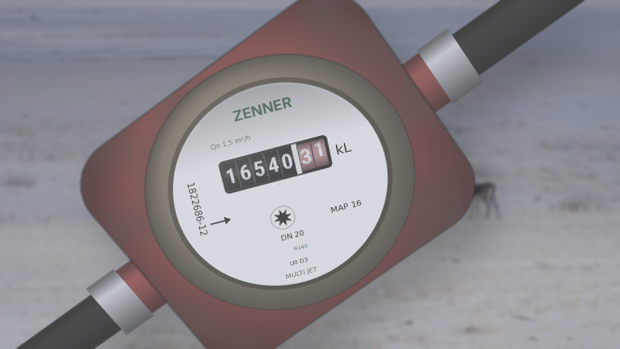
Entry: 16540.31 kL
